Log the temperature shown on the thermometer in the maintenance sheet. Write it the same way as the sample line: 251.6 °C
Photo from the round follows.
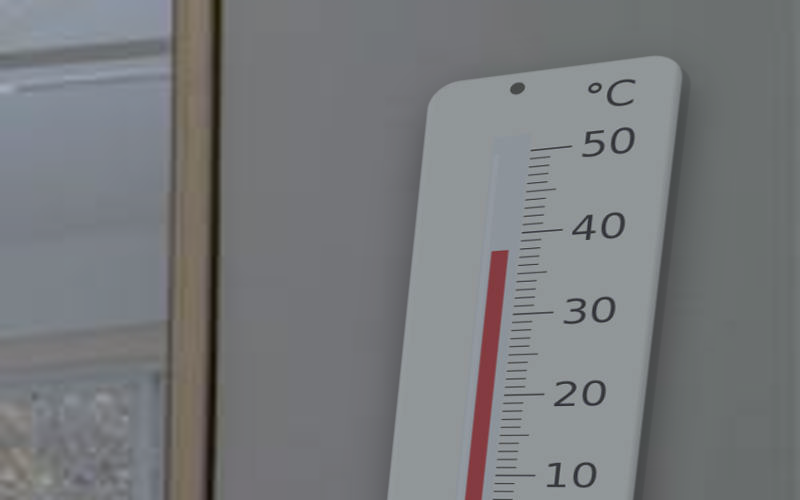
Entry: 38 °C
